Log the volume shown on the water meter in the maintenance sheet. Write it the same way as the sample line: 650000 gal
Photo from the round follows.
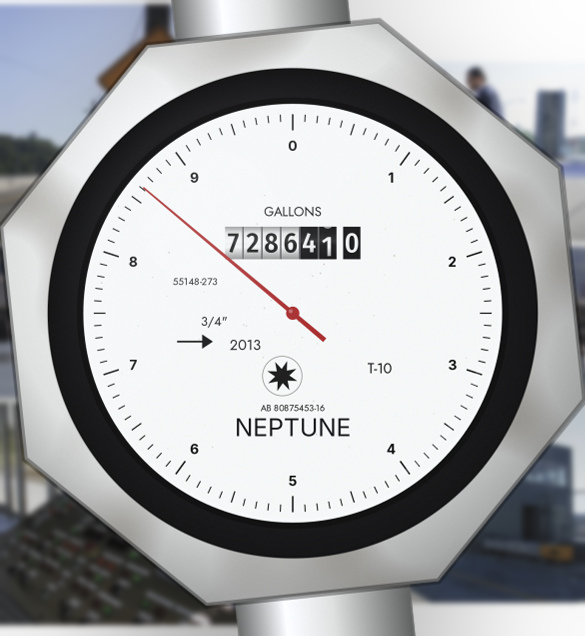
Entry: 7286408.6 gal
